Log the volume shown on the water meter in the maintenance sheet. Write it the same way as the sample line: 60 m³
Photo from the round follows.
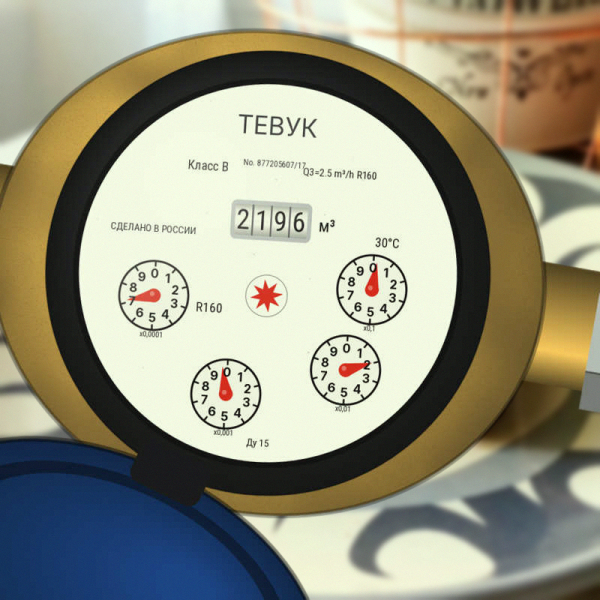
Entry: 2196.0197 m³
